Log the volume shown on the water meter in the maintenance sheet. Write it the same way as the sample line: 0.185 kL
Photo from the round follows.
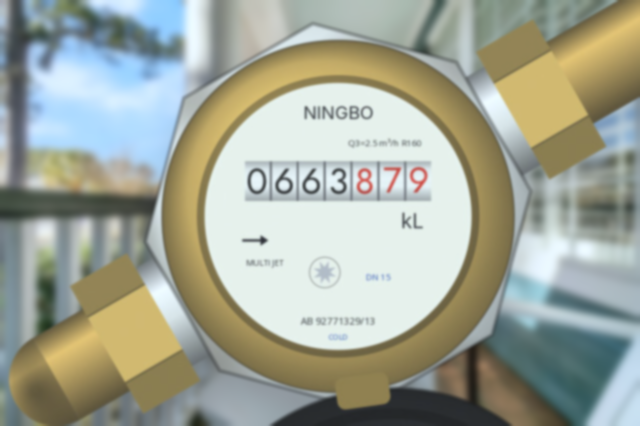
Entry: 663.879 kL
